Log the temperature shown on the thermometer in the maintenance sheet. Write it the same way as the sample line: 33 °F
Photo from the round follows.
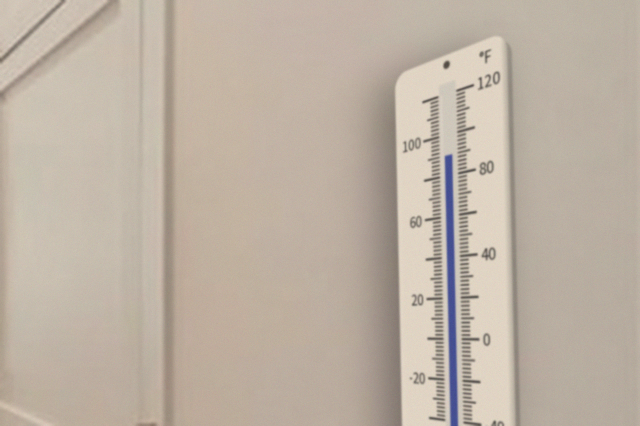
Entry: 90 °F
